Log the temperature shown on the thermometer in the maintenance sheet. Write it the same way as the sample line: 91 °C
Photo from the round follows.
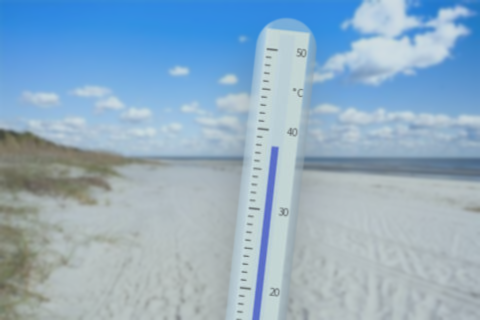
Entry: 38 °C
